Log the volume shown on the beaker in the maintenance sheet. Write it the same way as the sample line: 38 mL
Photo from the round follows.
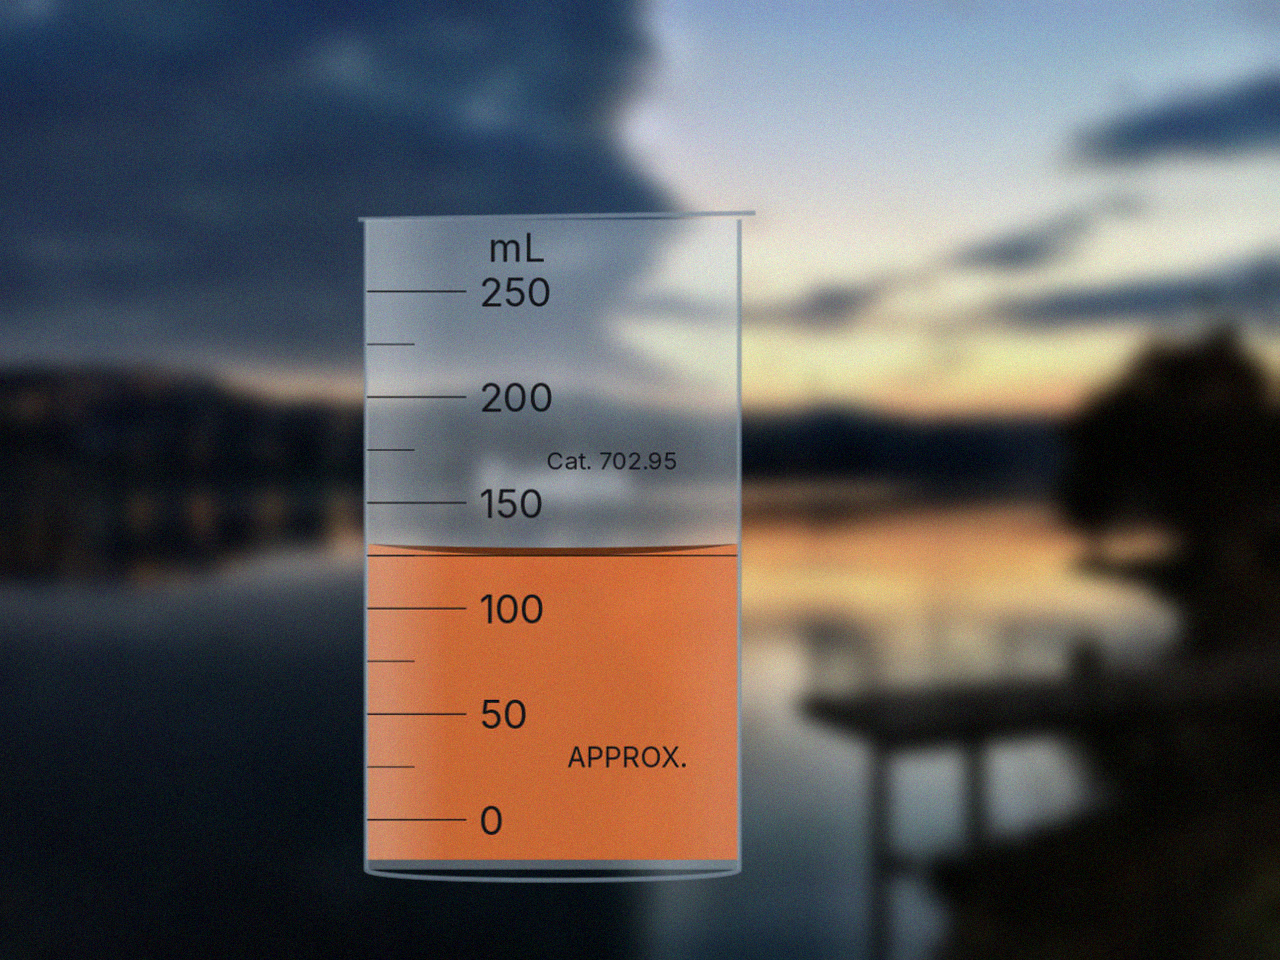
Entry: 125 mL
